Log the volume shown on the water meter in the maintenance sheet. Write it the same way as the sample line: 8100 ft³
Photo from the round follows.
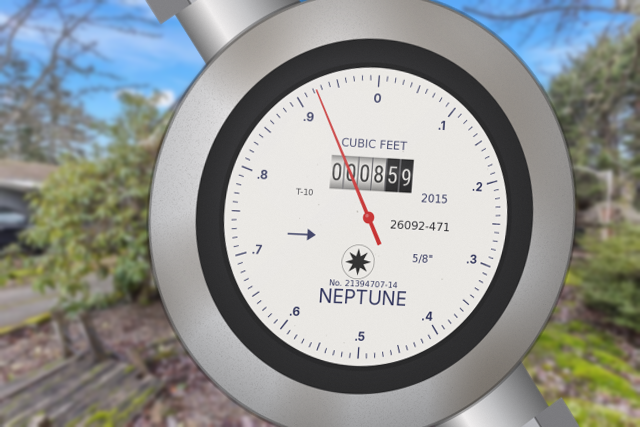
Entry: 858.92 ft³
